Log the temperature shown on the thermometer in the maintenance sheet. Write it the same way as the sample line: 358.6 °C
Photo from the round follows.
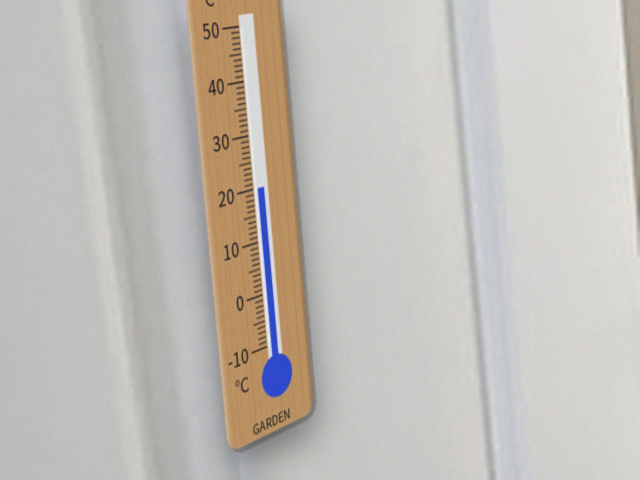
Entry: 20 °C
